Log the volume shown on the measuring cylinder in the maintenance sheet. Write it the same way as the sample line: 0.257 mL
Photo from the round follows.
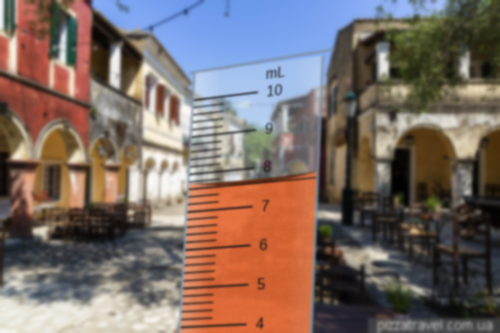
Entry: 7.6 mL
